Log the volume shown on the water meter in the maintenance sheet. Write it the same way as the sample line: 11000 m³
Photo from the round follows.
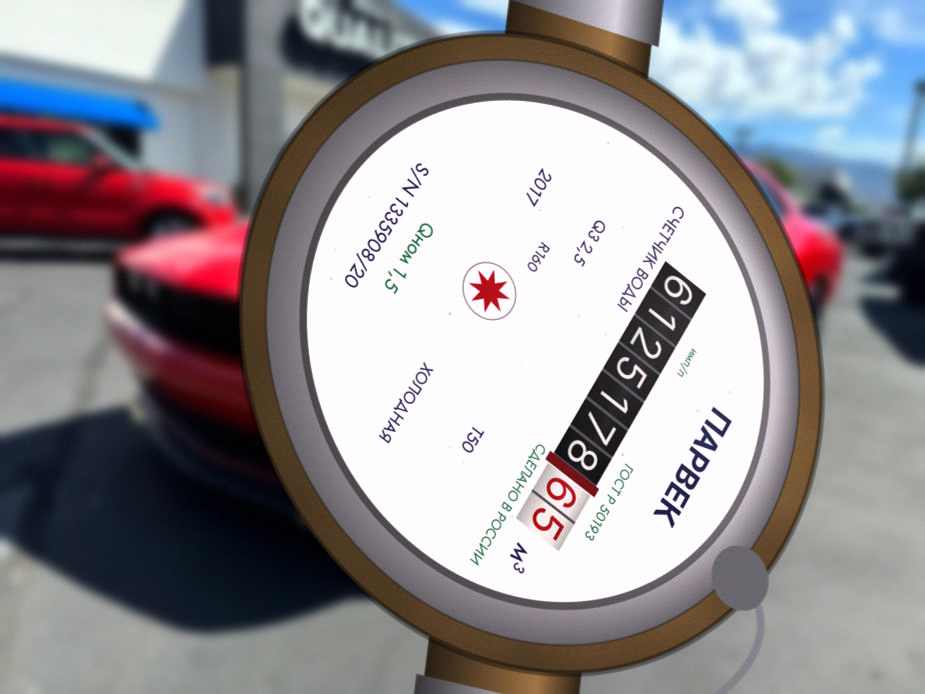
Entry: 6125178.65 m³
